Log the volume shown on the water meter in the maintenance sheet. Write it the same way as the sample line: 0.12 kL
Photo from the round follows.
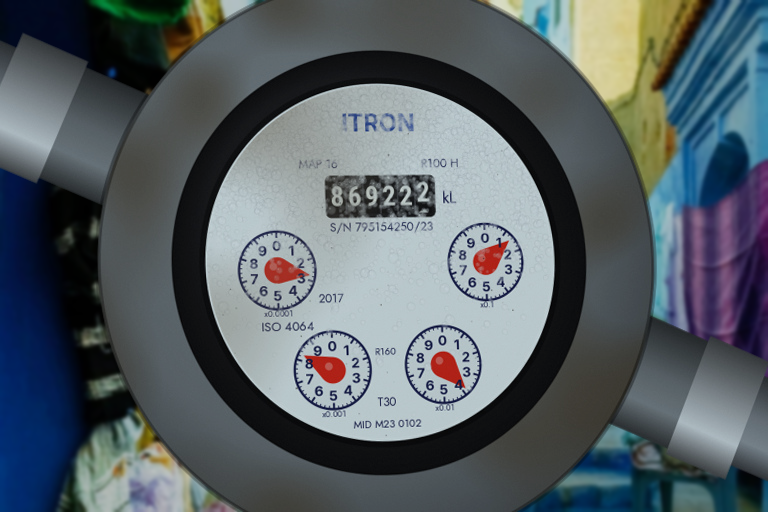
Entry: 869222.1382 kL
